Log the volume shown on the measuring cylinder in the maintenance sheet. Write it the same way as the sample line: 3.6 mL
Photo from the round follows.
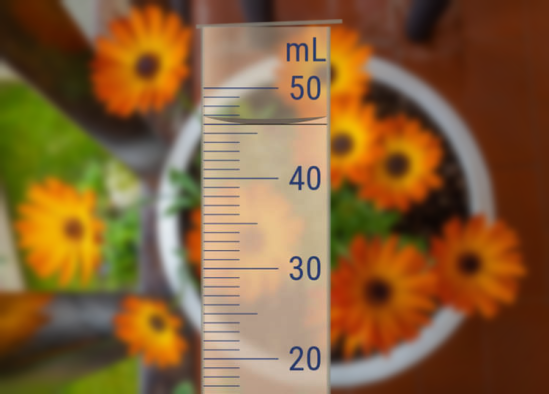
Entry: 46 mL
